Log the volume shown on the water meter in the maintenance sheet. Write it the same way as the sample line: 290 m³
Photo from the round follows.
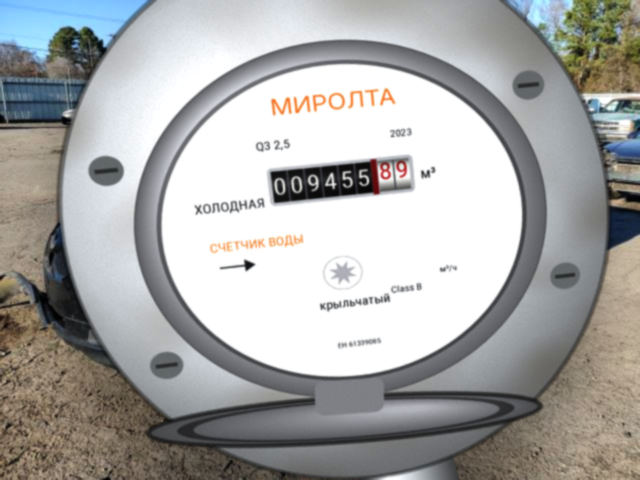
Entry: 9455.89 m³
